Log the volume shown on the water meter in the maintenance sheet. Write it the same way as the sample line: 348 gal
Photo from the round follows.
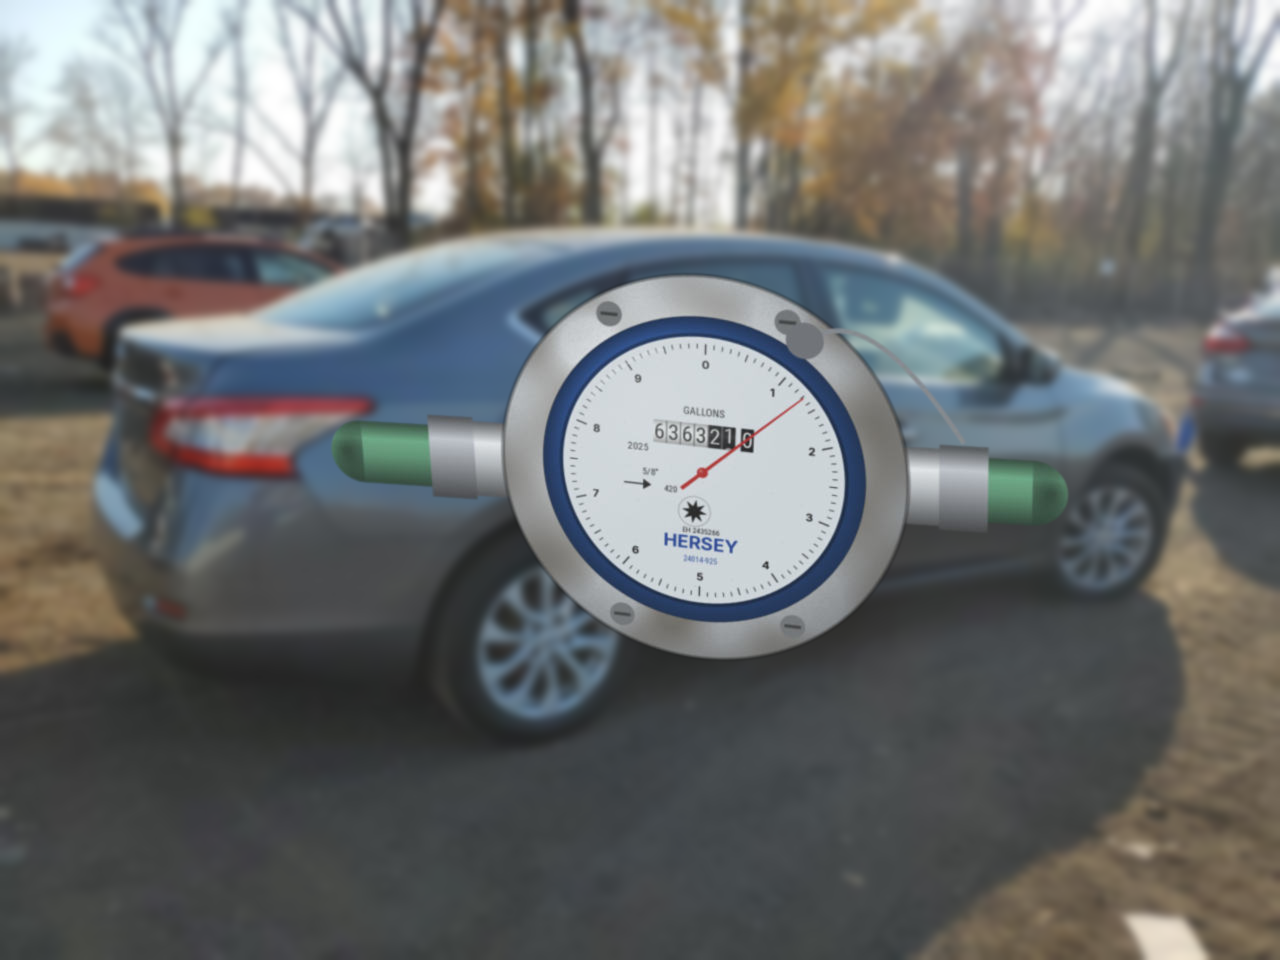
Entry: 6363211.3 gal
